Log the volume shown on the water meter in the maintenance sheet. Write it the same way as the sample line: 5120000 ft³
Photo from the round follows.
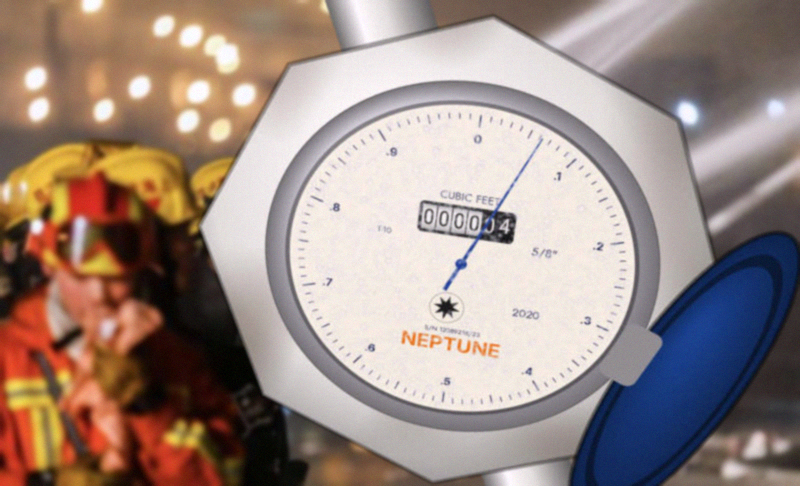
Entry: 4.06 ft³
